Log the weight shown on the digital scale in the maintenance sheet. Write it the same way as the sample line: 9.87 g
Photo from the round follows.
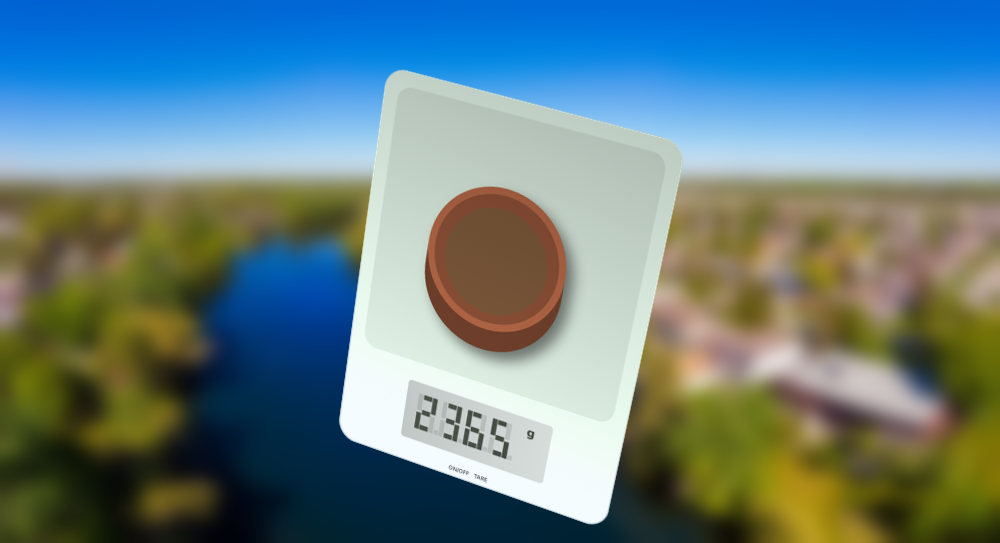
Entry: 2365 g
